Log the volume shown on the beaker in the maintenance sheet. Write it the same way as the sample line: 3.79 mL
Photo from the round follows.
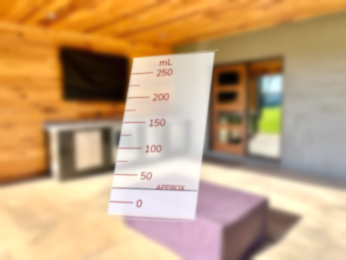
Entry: 25 mL
